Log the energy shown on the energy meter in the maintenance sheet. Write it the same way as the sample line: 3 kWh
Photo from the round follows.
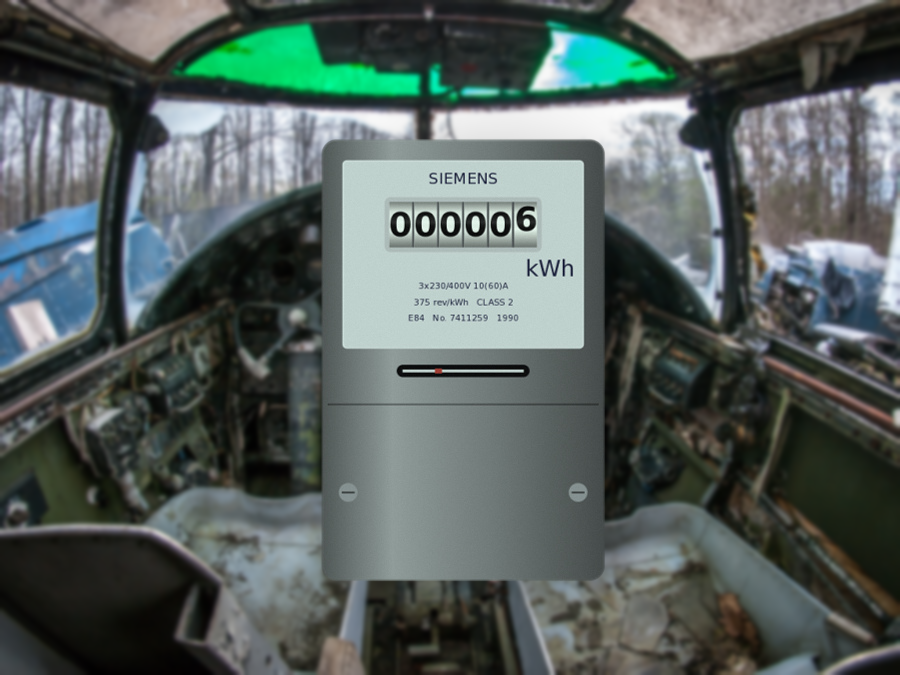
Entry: 6 kWh
